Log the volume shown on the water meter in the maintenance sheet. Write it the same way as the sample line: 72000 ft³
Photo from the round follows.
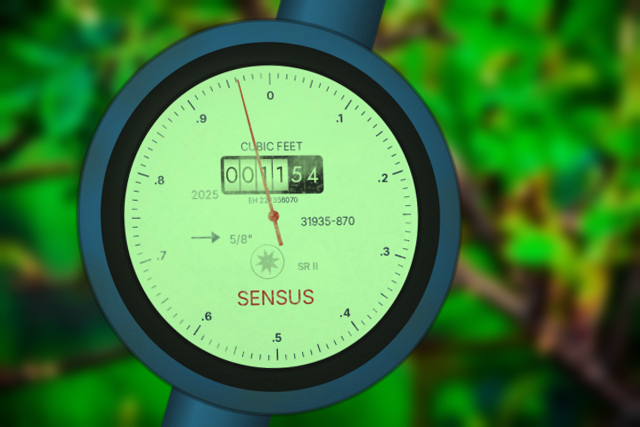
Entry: 1153.96 ft³
